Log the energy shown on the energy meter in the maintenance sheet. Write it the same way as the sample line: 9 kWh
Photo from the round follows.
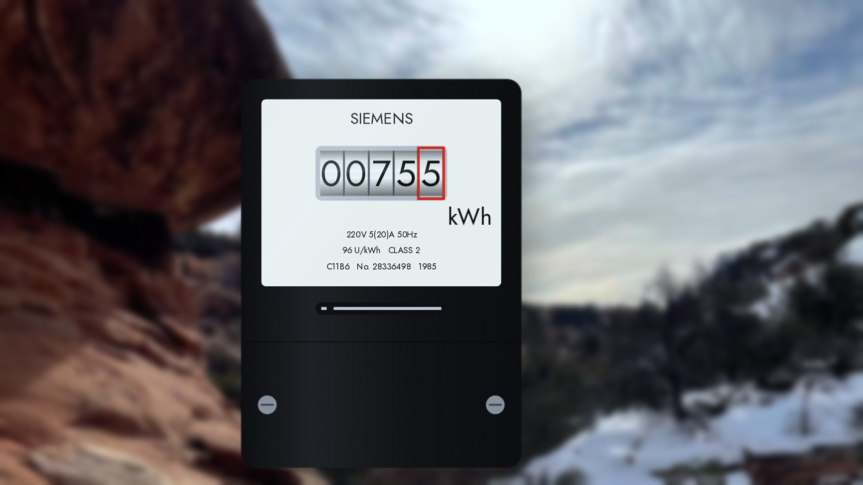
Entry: 75.5 kWh
